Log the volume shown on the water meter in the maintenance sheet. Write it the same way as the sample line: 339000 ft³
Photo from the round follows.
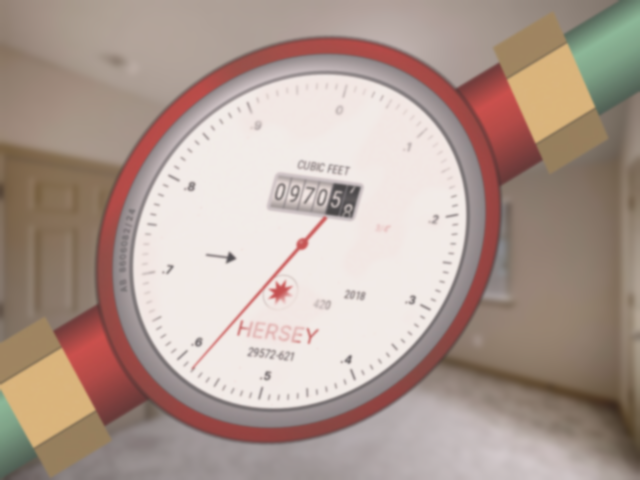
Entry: 97057.58 ft³
